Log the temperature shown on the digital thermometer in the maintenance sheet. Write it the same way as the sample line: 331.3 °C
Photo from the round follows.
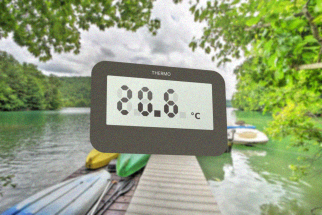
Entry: 20.6 °C
